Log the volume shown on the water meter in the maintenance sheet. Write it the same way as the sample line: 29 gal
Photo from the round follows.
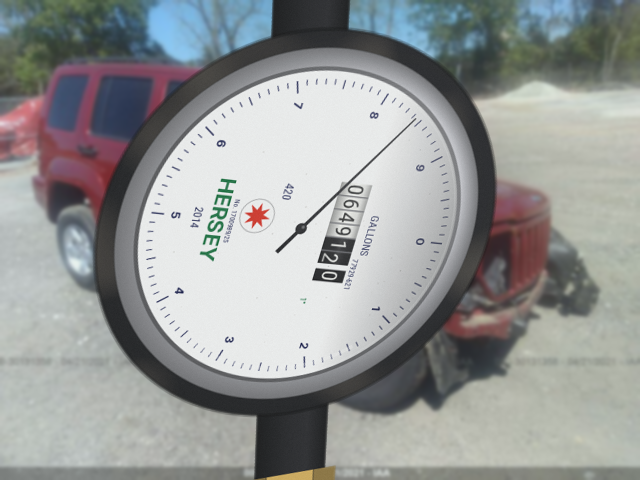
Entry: 649118.4 gal
